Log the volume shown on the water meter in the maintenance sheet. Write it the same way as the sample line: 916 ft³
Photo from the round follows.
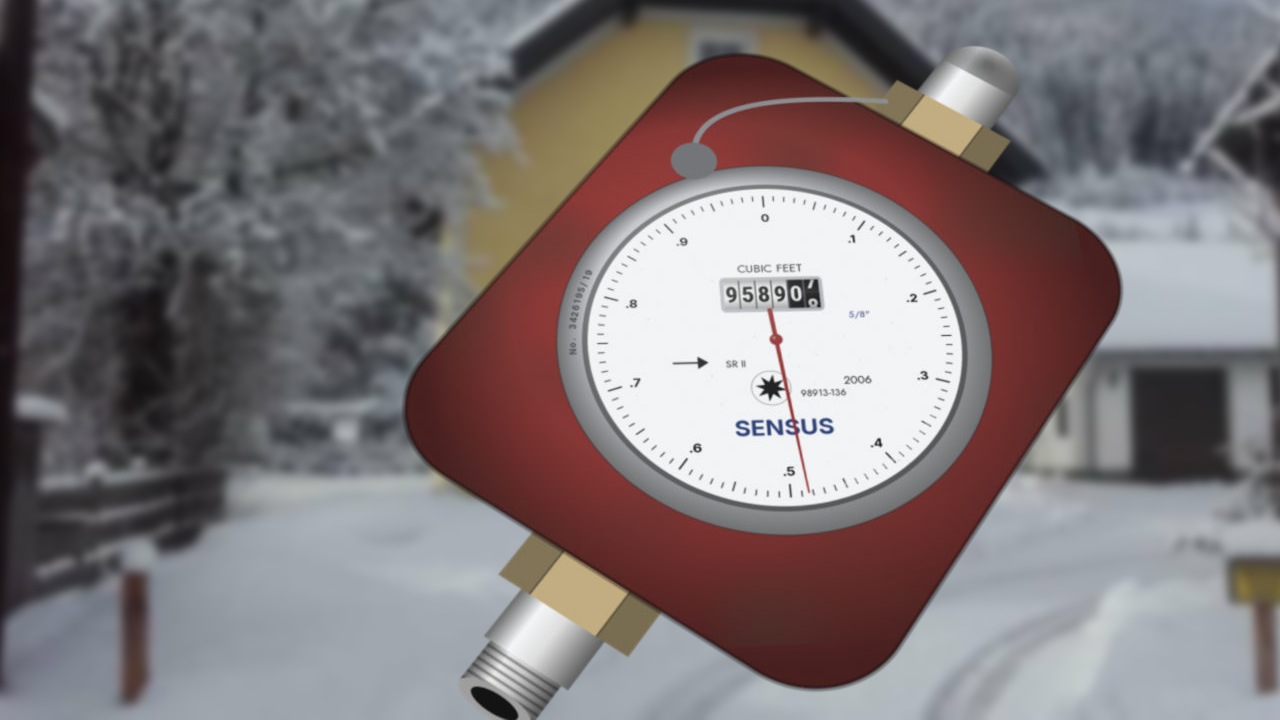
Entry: 958907.48 ft³
